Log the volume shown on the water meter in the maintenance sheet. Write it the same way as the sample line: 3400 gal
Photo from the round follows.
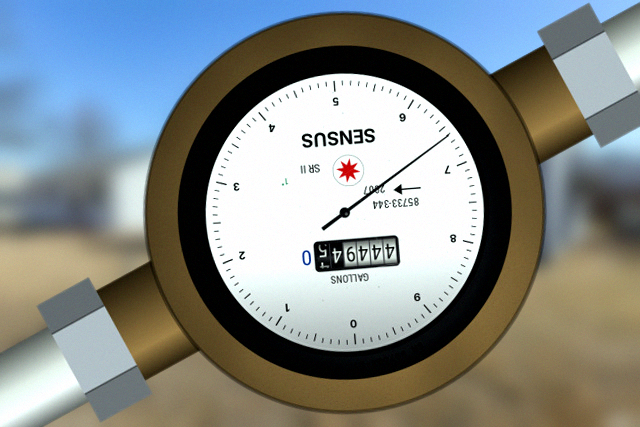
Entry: 4449446.6 gal
